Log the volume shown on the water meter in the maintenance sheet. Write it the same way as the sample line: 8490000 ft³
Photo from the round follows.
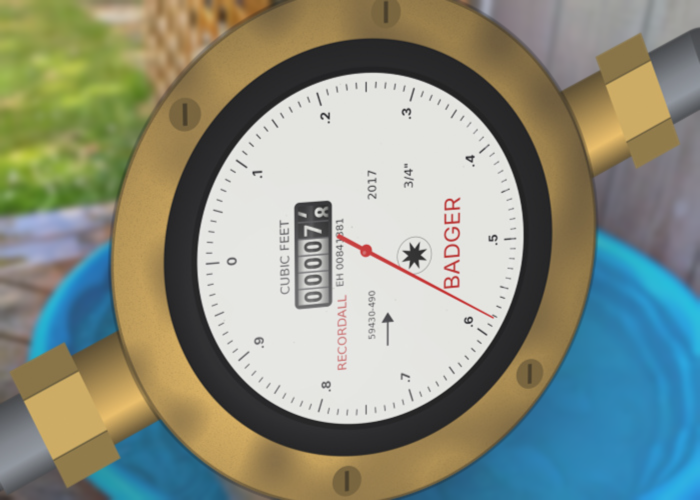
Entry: 77.58 ft³
